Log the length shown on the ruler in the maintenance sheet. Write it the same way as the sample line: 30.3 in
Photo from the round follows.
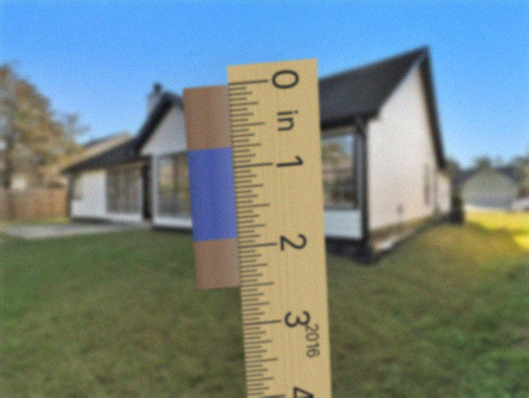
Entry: 2.5 in
